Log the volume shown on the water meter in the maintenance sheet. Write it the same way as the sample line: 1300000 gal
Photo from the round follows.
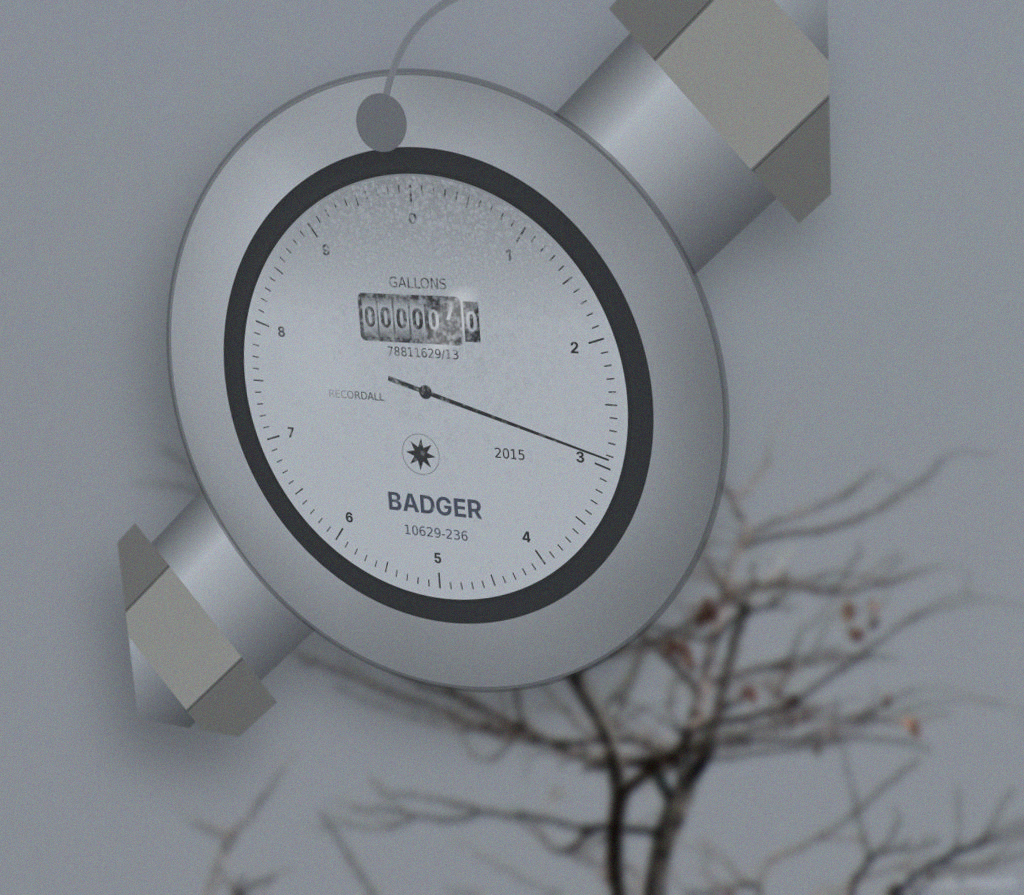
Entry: 72.9 gal
